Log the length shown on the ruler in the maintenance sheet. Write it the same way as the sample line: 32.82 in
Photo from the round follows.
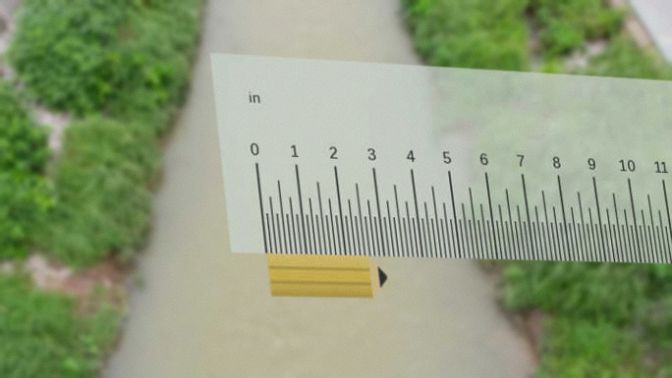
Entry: 3 in
